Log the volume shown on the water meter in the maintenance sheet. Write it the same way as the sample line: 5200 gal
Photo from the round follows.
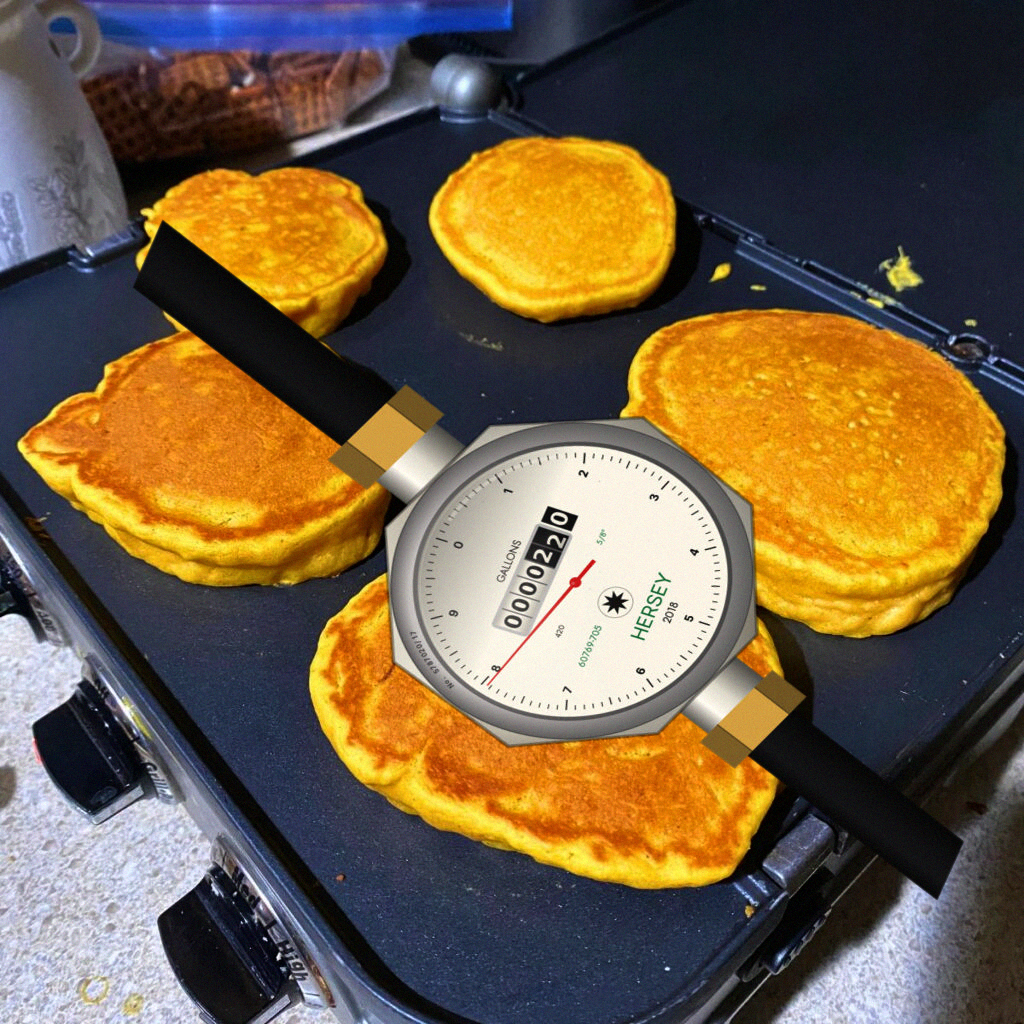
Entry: 217.9 gal
